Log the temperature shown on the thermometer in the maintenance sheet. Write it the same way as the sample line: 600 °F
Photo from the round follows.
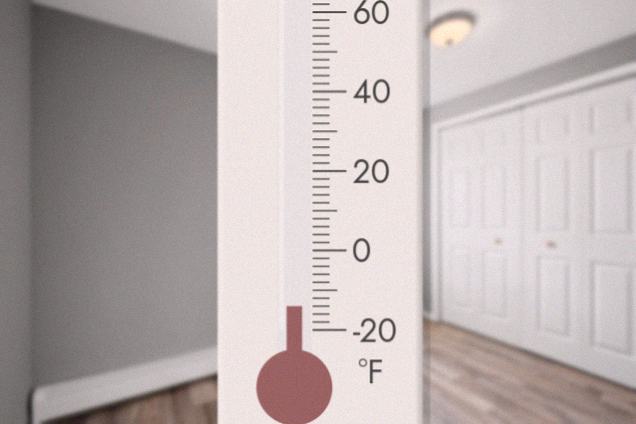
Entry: -14 °F
